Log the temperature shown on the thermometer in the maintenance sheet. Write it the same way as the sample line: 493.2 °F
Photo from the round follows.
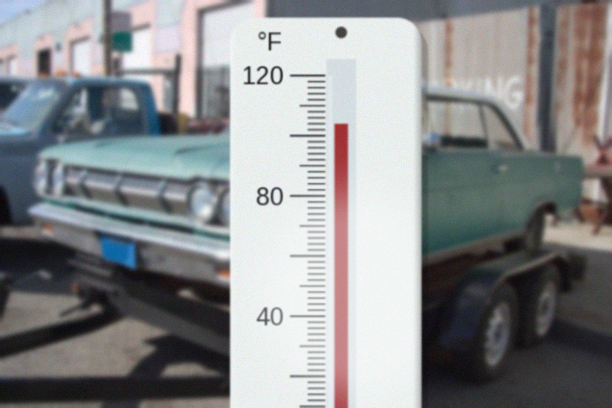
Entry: 104 °F
